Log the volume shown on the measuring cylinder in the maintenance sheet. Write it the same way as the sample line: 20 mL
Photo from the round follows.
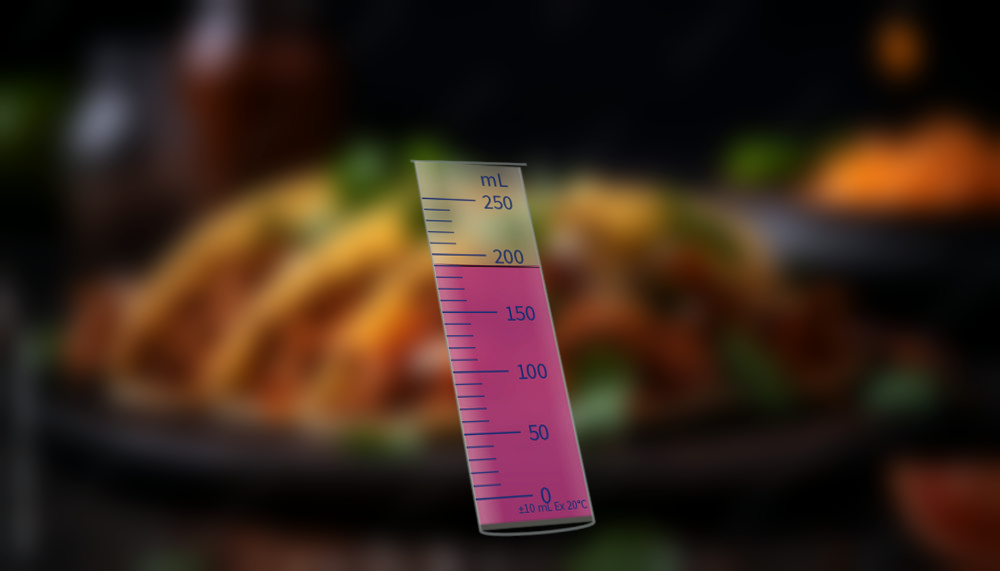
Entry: 190 mL
